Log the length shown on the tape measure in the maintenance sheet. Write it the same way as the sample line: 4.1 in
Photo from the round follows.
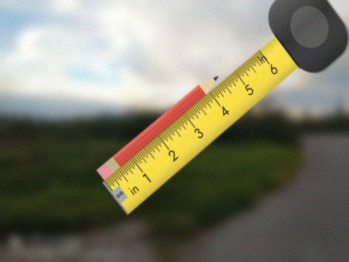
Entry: 4.5 in
